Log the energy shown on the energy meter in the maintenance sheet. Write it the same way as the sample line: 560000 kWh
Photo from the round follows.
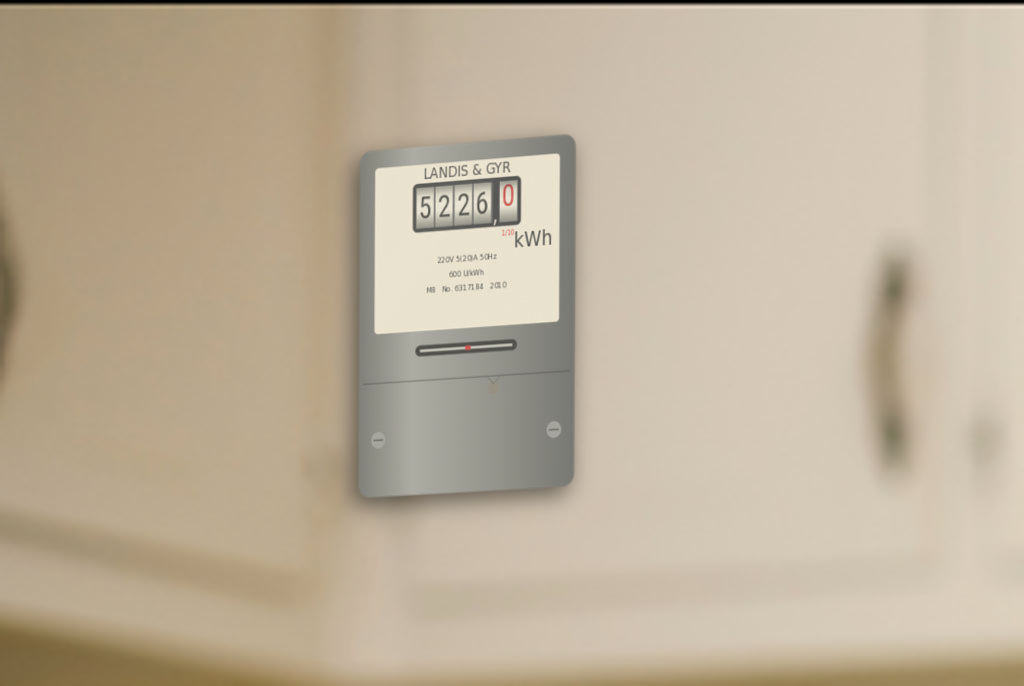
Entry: 5226.0 kWh
